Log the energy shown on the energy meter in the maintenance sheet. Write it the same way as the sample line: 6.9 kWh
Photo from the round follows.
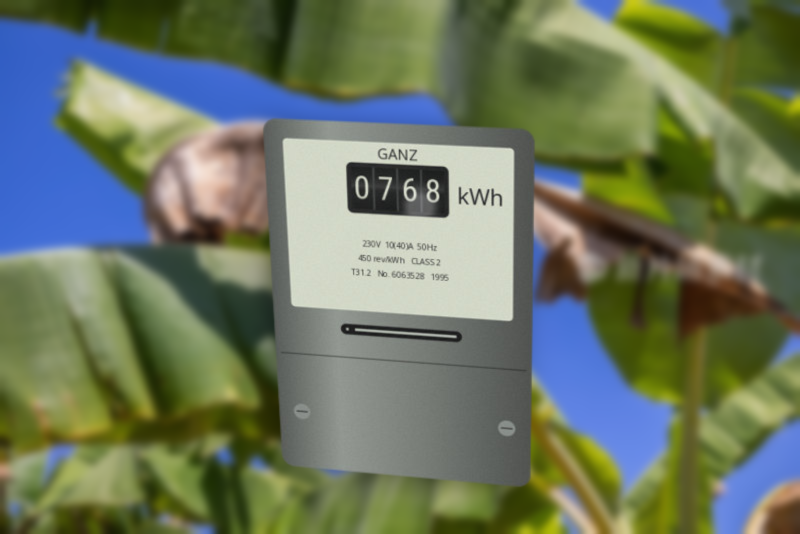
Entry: 768 kWh
